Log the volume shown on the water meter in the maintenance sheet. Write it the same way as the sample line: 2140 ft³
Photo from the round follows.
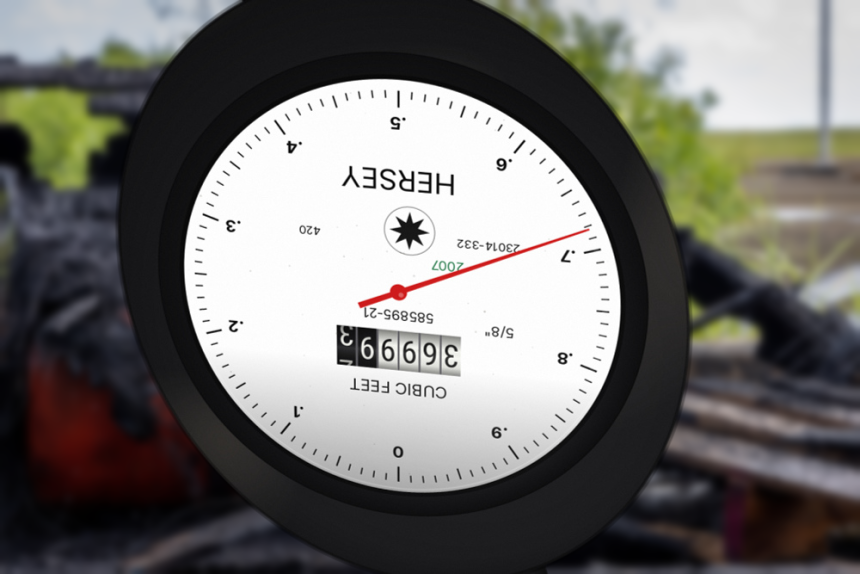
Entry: 369992.68 ft³
